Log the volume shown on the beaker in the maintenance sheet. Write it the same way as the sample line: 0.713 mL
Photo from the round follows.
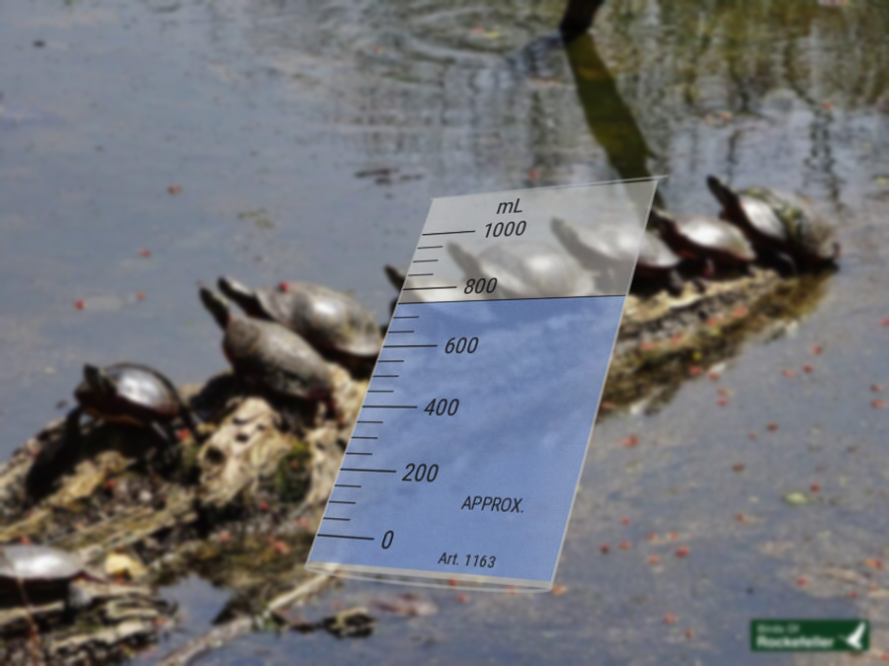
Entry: 750 mL
